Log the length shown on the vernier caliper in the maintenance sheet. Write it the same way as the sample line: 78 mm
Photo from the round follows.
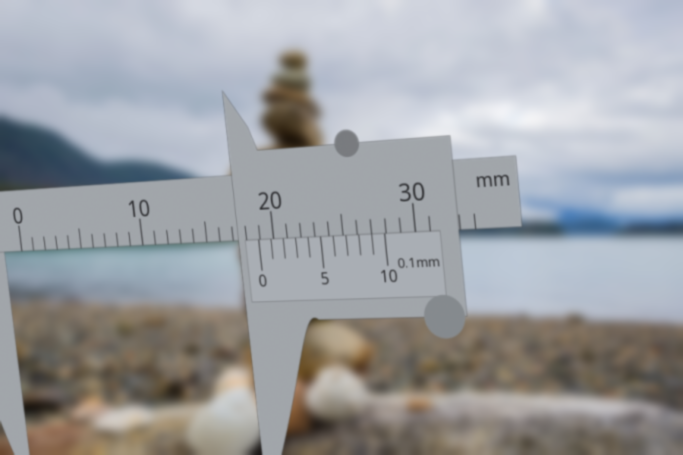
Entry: 18.9 mm
